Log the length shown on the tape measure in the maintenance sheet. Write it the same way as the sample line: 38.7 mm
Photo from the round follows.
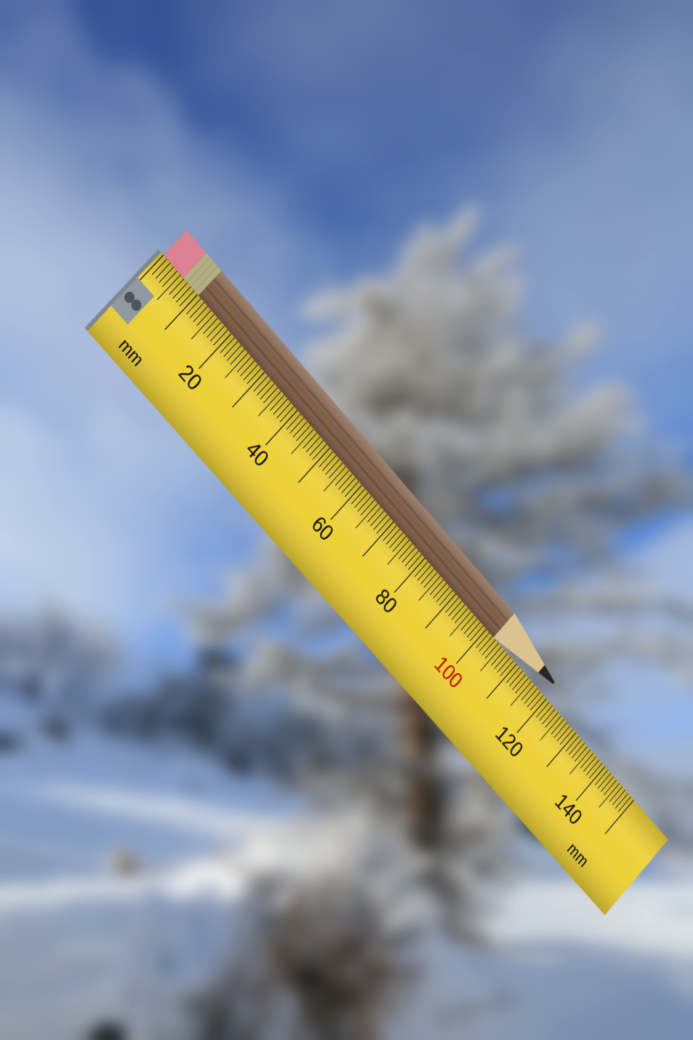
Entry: 119 mm
